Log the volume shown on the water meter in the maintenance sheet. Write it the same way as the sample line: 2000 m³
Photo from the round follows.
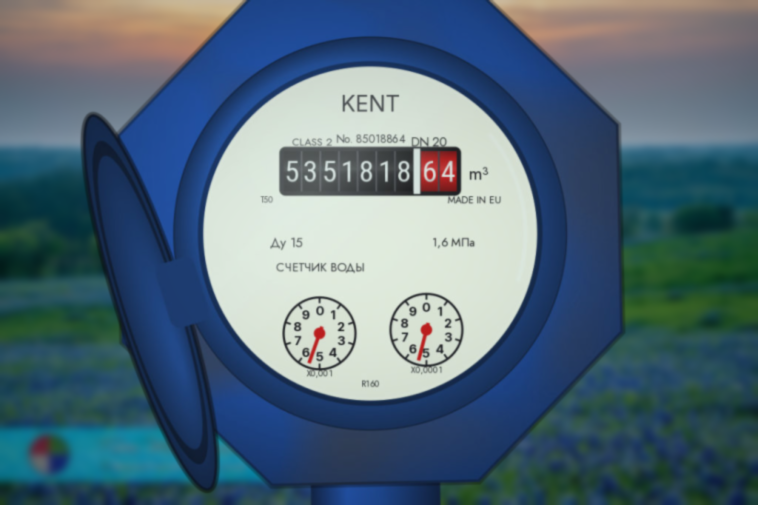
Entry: 5351818.6455 m³
